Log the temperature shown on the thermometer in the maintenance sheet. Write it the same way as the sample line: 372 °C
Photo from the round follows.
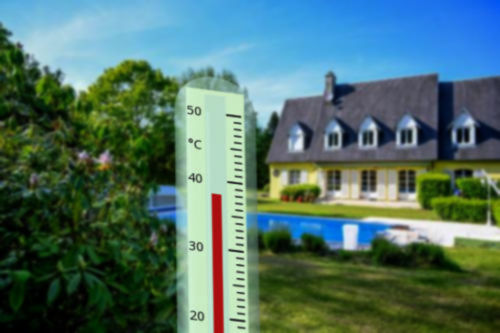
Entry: 38 °C
